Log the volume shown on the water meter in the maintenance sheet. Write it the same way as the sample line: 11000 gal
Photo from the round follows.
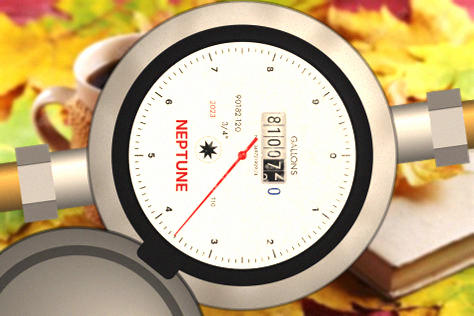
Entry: 8100723.6 gal
